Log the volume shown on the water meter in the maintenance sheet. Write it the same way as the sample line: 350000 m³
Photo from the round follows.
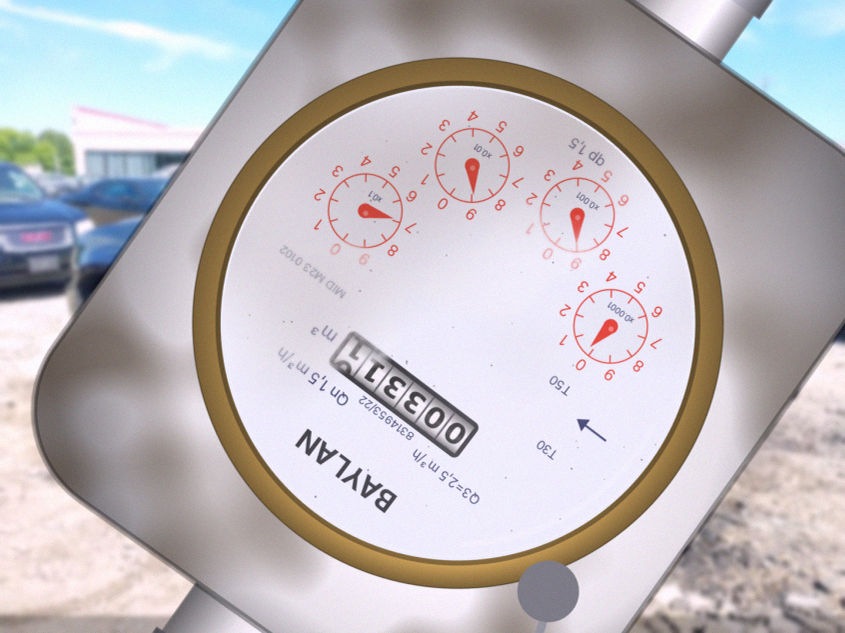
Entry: 3310.6890 m³
